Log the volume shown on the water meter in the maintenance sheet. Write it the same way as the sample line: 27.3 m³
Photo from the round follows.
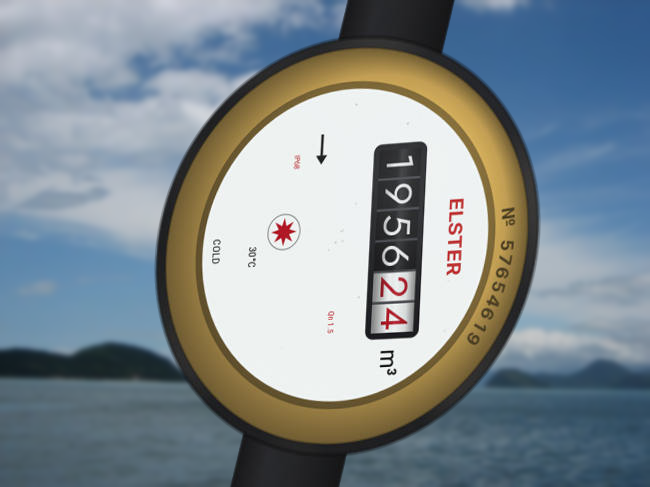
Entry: 1956.24 m³
